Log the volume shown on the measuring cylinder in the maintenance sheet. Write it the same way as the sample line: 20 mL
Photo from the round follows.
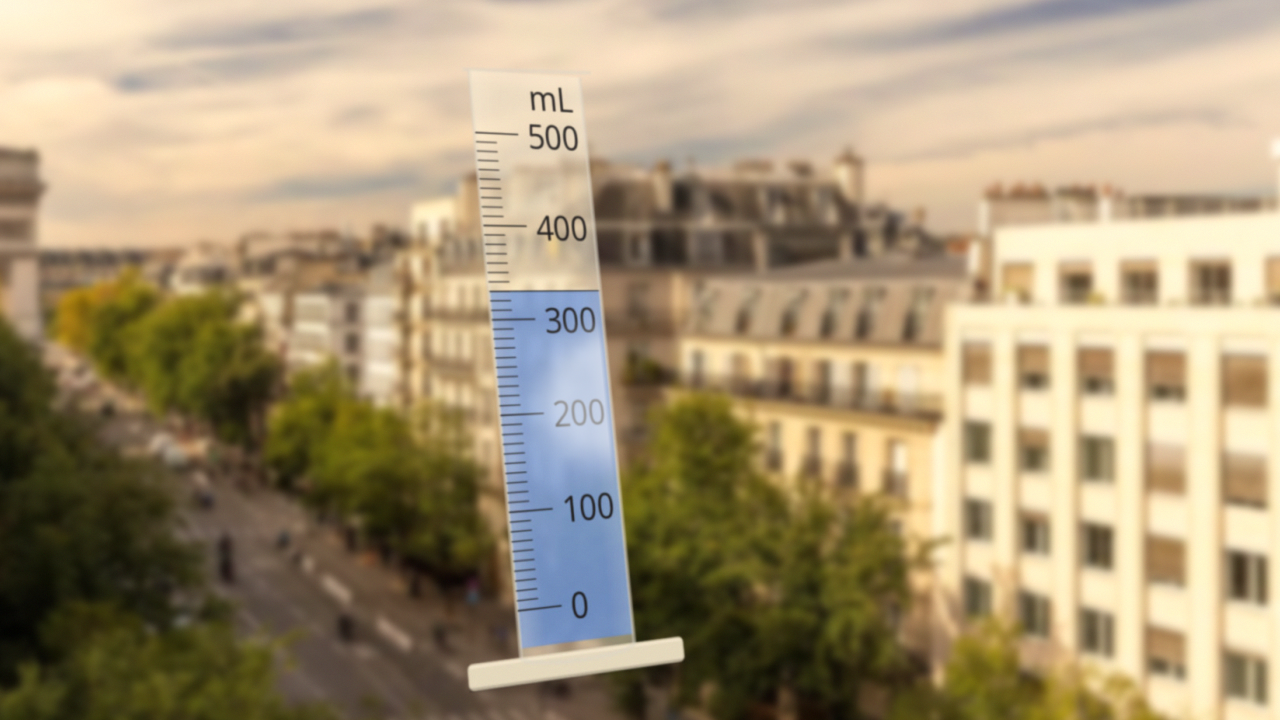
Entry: 330 mL
